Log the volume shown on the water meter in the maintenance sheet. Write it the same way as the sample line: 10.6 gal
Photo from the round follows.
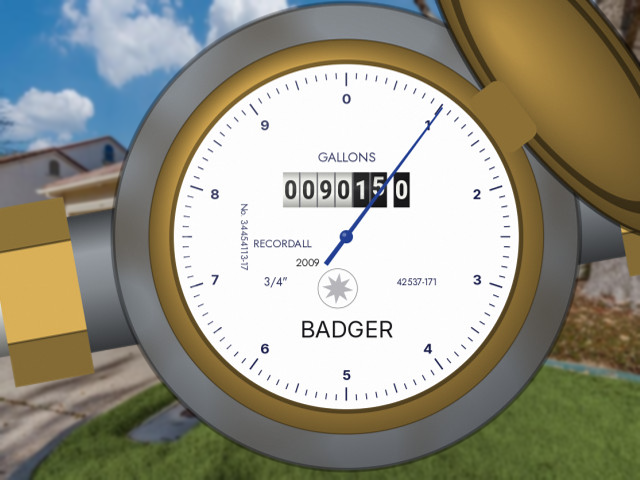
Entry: 90151.0 gal
